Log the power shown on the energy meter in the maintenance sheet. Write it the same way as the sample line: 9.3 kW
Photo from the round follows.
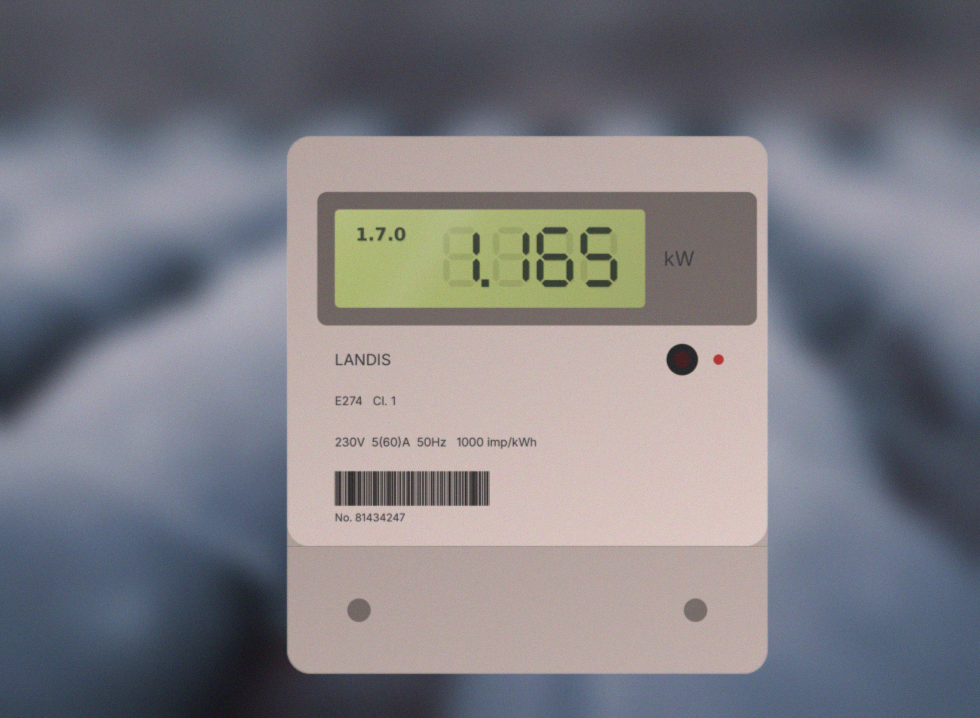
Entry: 1.165 kW
